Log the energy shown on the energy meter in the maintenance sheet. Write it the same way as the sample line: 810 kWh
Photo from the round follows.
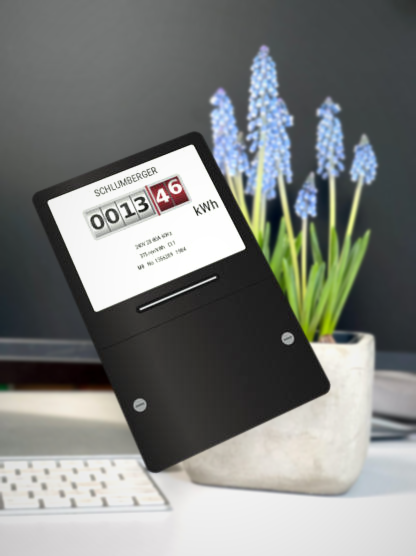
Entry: 13.46 kWh
